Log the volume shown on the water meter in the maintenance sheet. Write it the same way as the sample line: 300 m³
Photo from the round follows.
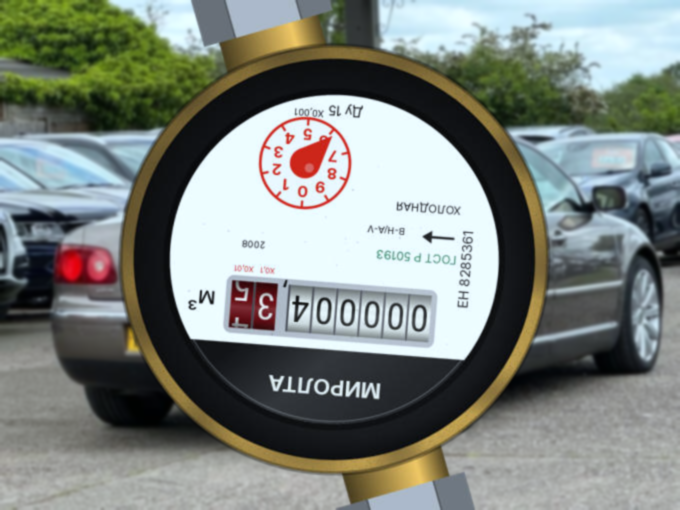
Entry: 4.346 m³
